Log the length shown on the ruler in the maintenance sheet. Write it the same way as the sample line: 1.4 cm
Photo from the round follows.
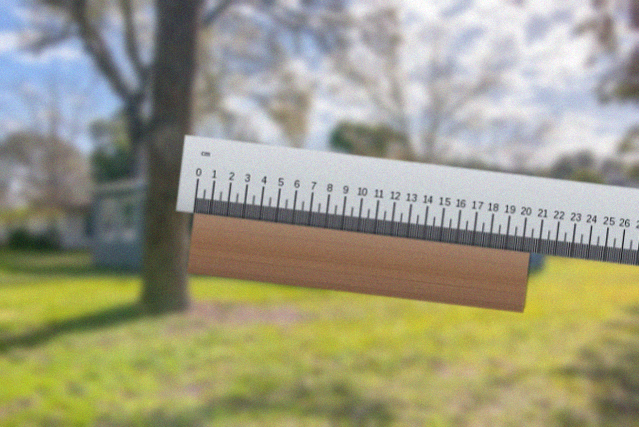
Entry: 20.5 cm
